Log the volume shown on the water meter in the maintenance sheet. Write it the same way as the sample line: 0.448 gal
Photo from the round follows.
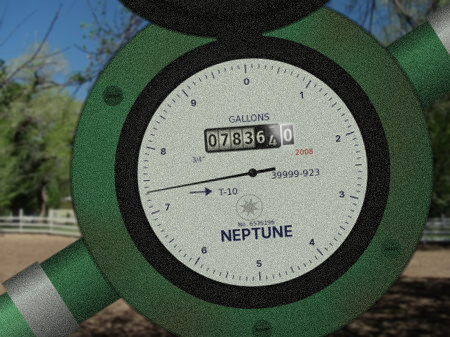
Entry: 783637.3 gal
